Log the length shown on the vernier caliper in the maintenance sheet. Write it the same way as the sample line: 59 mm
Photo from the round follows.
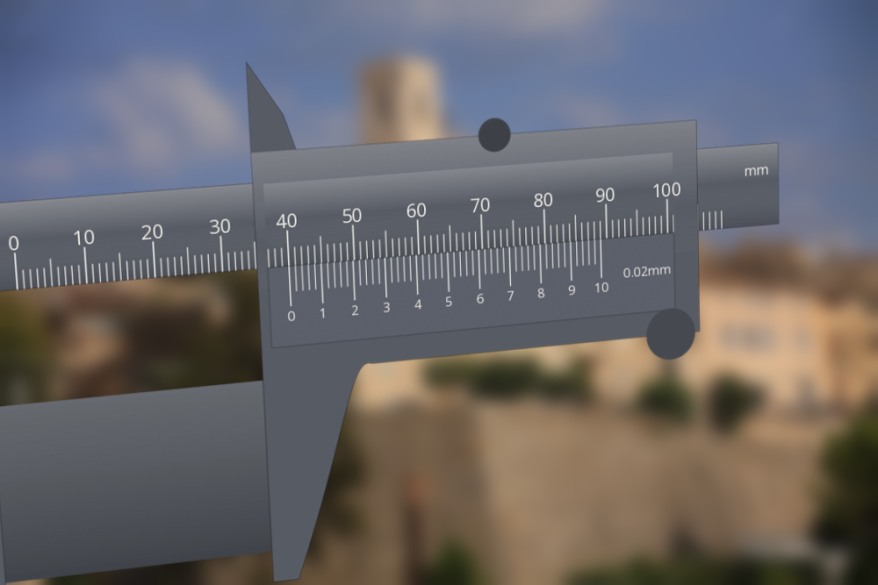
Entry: 40.0 mm
